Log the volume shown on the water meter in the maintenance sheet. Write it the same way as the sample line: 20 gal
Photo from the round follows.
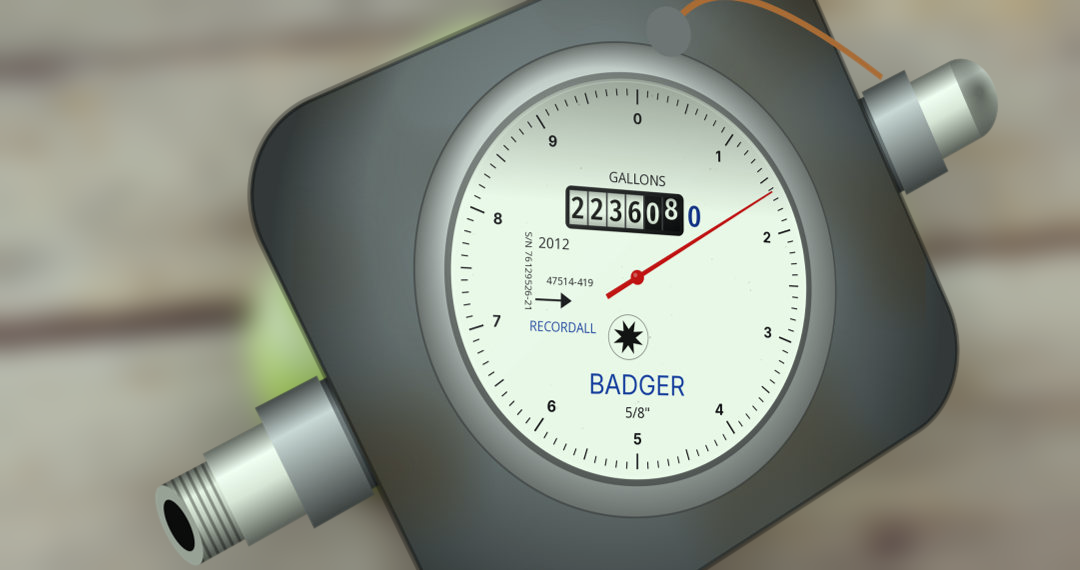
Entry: 2236081.6 gal
